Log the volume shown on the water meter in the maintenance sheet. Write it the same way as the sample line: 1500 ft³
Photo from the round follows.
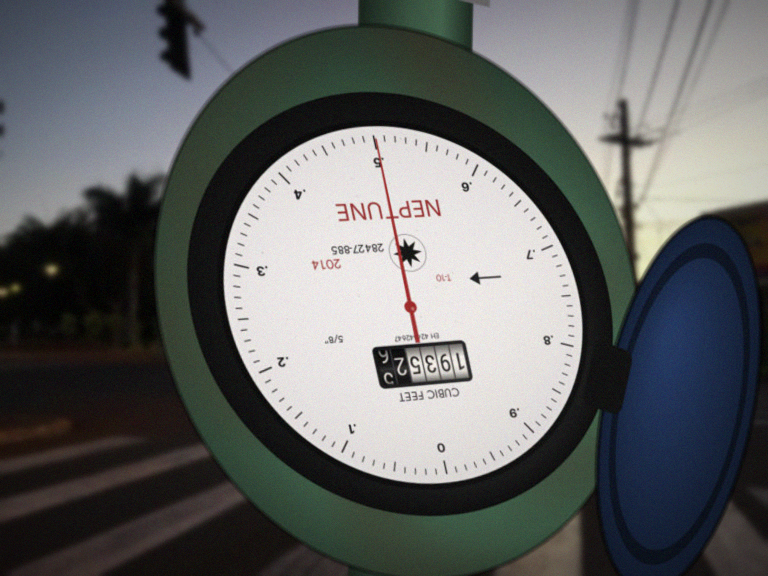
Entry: 193525.50 ft³
